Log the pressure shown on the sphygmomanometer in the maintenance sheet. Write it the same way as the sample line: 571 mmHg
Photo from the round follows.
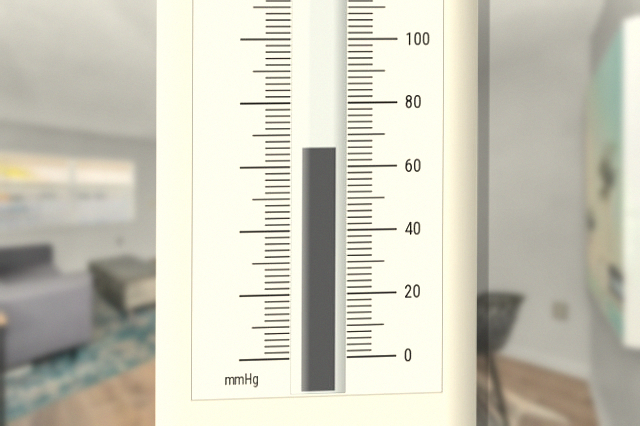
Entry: 66 mmHg
